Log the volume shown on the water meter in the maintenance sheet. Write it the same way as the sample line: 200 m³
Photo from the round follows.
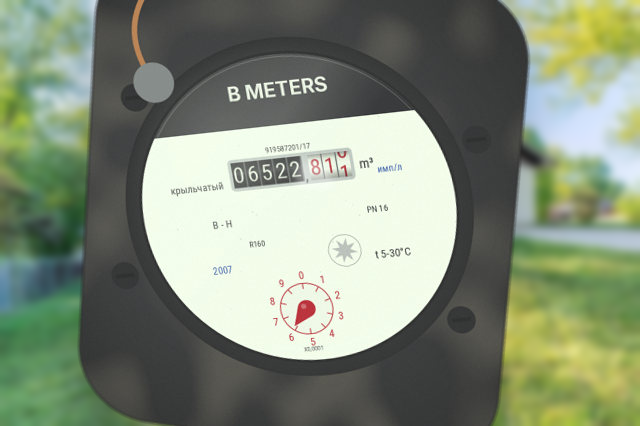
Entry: 6522.8106 m³
